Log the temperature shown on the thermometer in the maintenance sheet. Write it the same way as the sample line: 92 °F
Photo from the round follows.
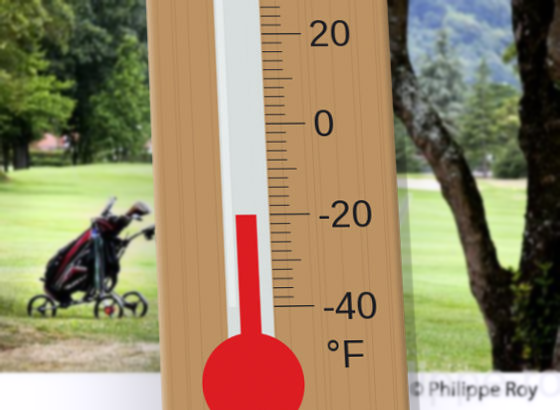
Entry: -20 °F
